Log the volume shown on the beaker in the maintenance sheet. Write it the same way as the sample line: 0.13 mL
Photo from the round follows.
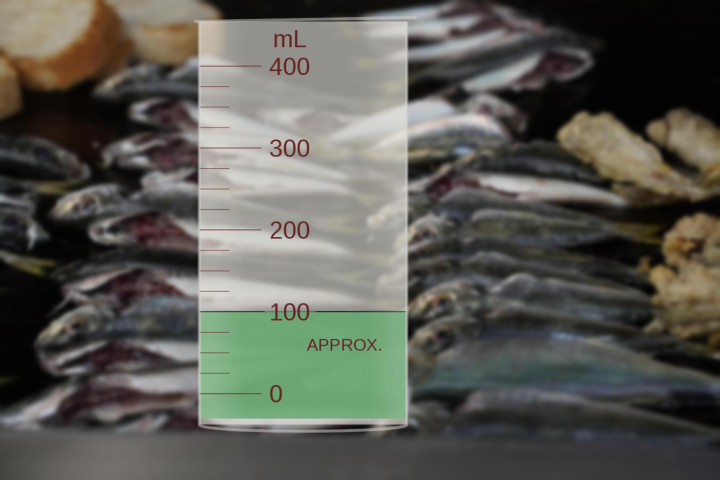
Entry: 100 mL
